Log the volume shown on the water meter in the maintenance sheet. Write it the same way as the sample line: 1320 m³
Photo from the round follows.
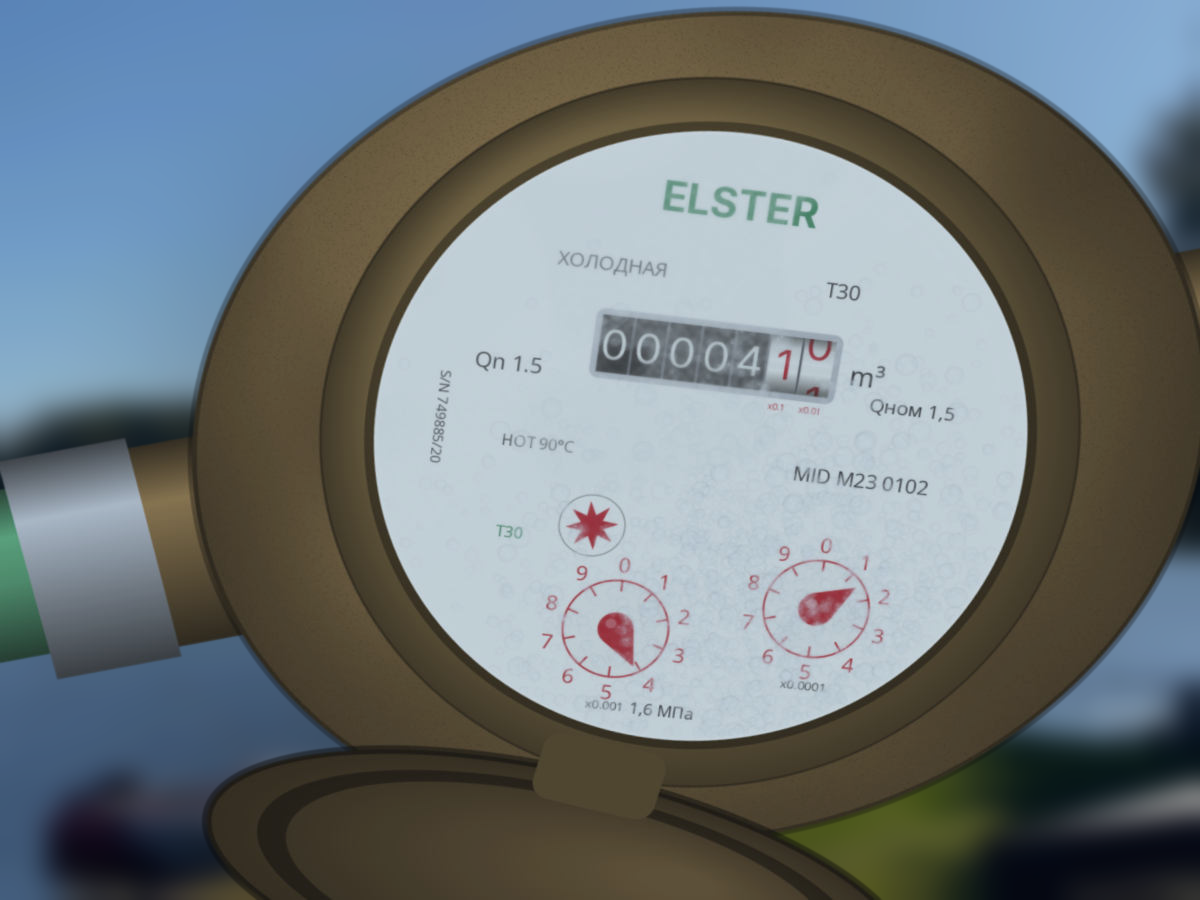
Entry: 4.1041 m³
